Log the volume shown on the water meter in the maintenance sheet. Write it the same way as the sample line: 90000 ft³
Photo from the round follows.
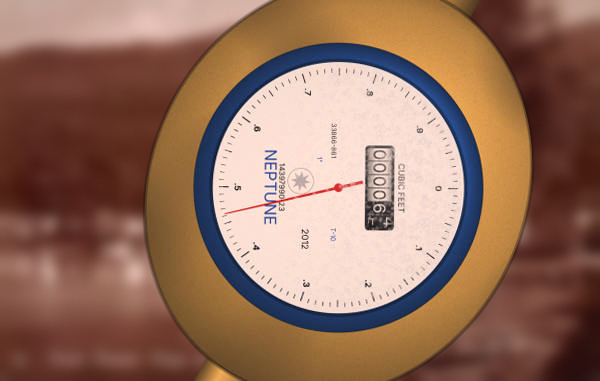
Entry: 64.46 ft³
